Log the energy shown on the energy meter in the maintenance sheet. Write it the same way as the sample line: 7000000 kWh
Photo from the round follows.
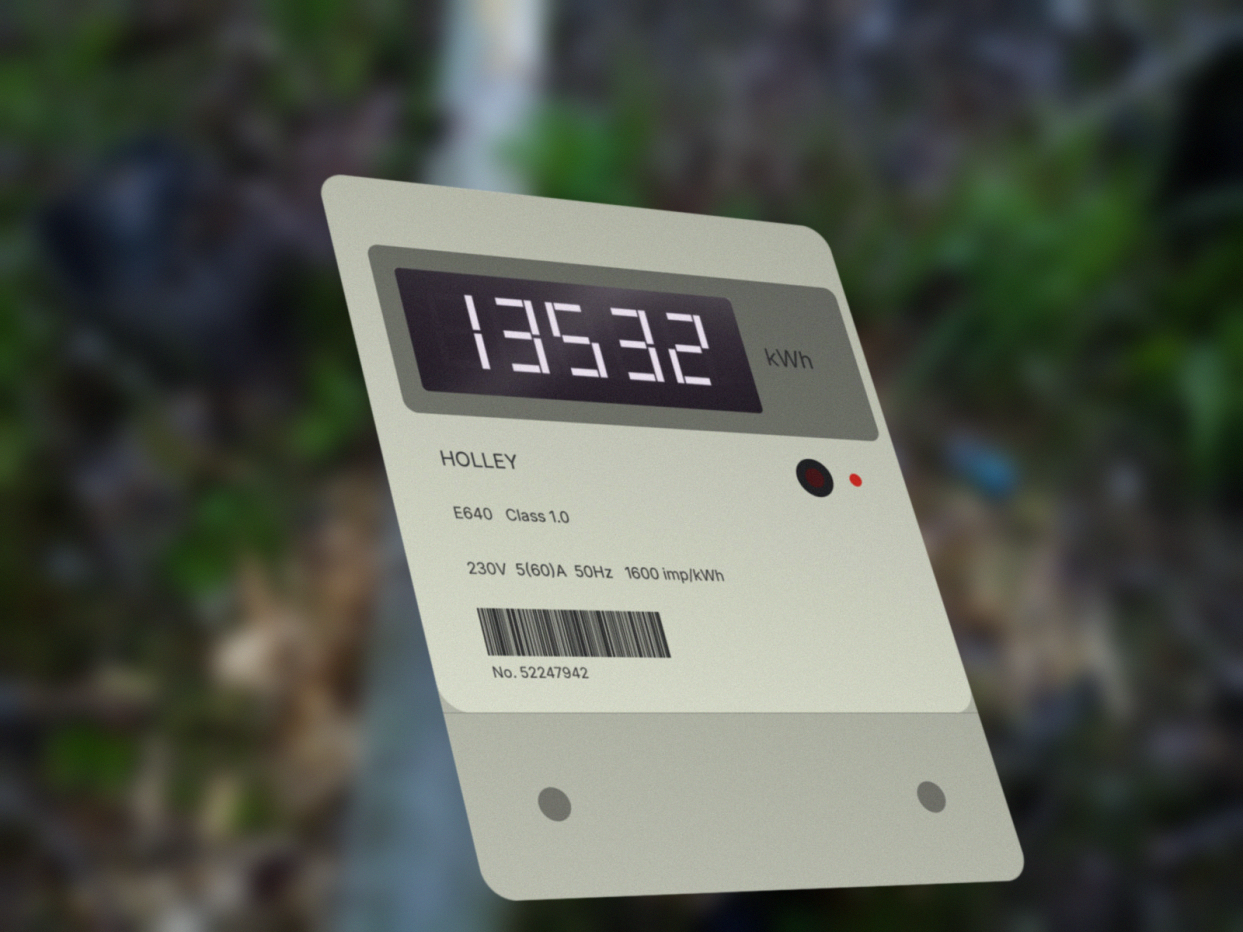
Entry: 13532 kWh
